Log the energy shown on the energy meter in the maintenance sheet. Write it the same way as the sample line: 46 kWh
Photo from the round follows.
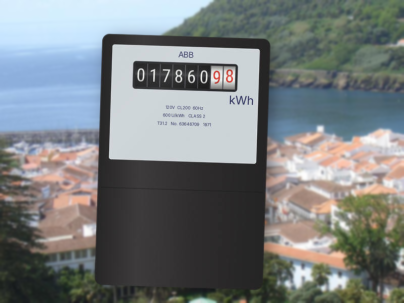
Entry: 17860.98 kWh
